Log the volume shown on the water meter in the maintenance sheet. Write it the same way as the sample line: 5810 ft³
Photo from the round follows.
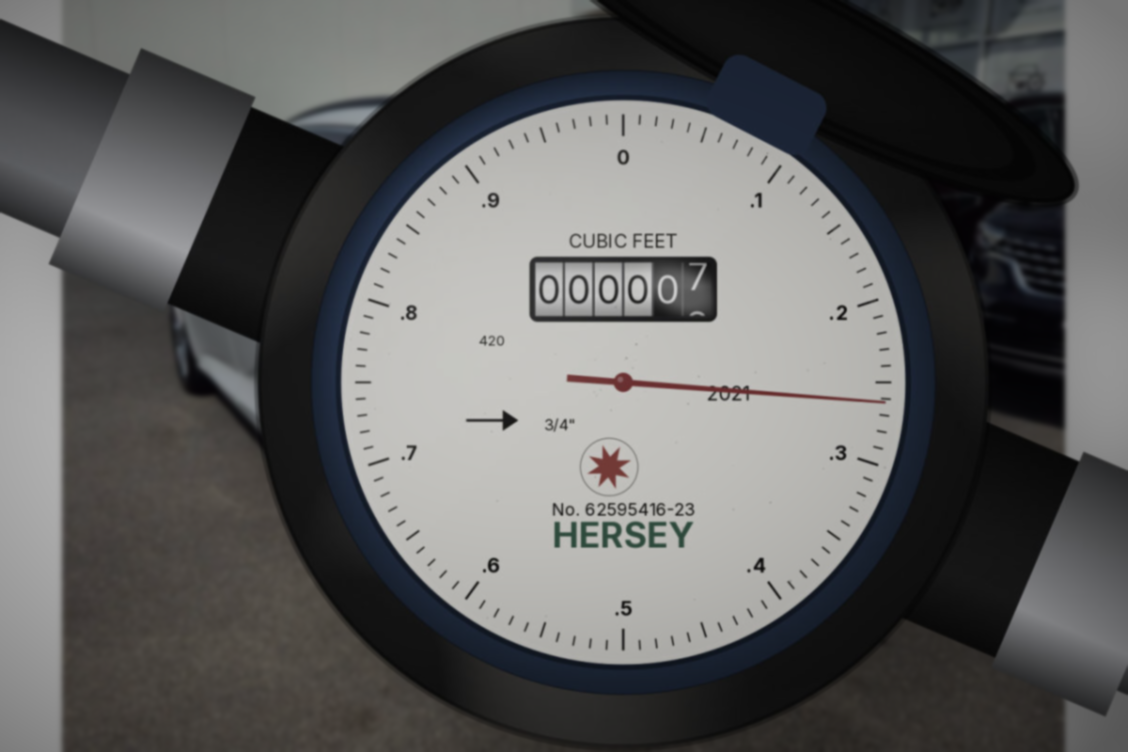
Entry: 7.26 ft³
